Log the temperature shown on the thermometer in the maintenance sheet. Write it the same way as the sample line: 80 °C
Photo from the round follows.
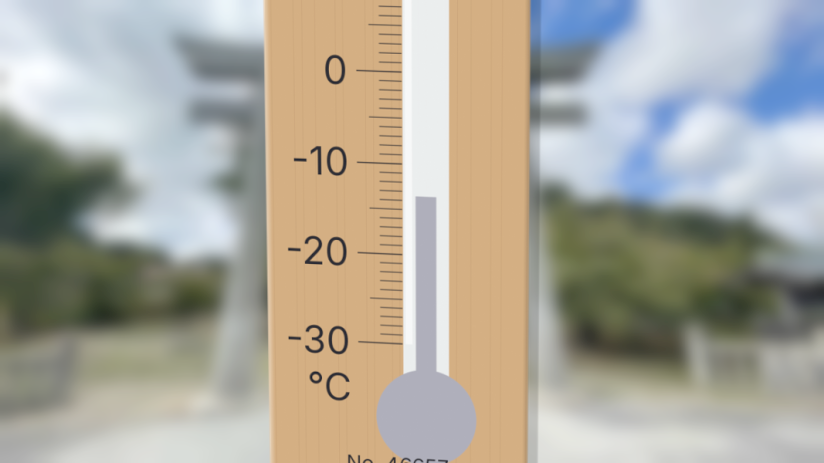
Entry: -13.5 °C
